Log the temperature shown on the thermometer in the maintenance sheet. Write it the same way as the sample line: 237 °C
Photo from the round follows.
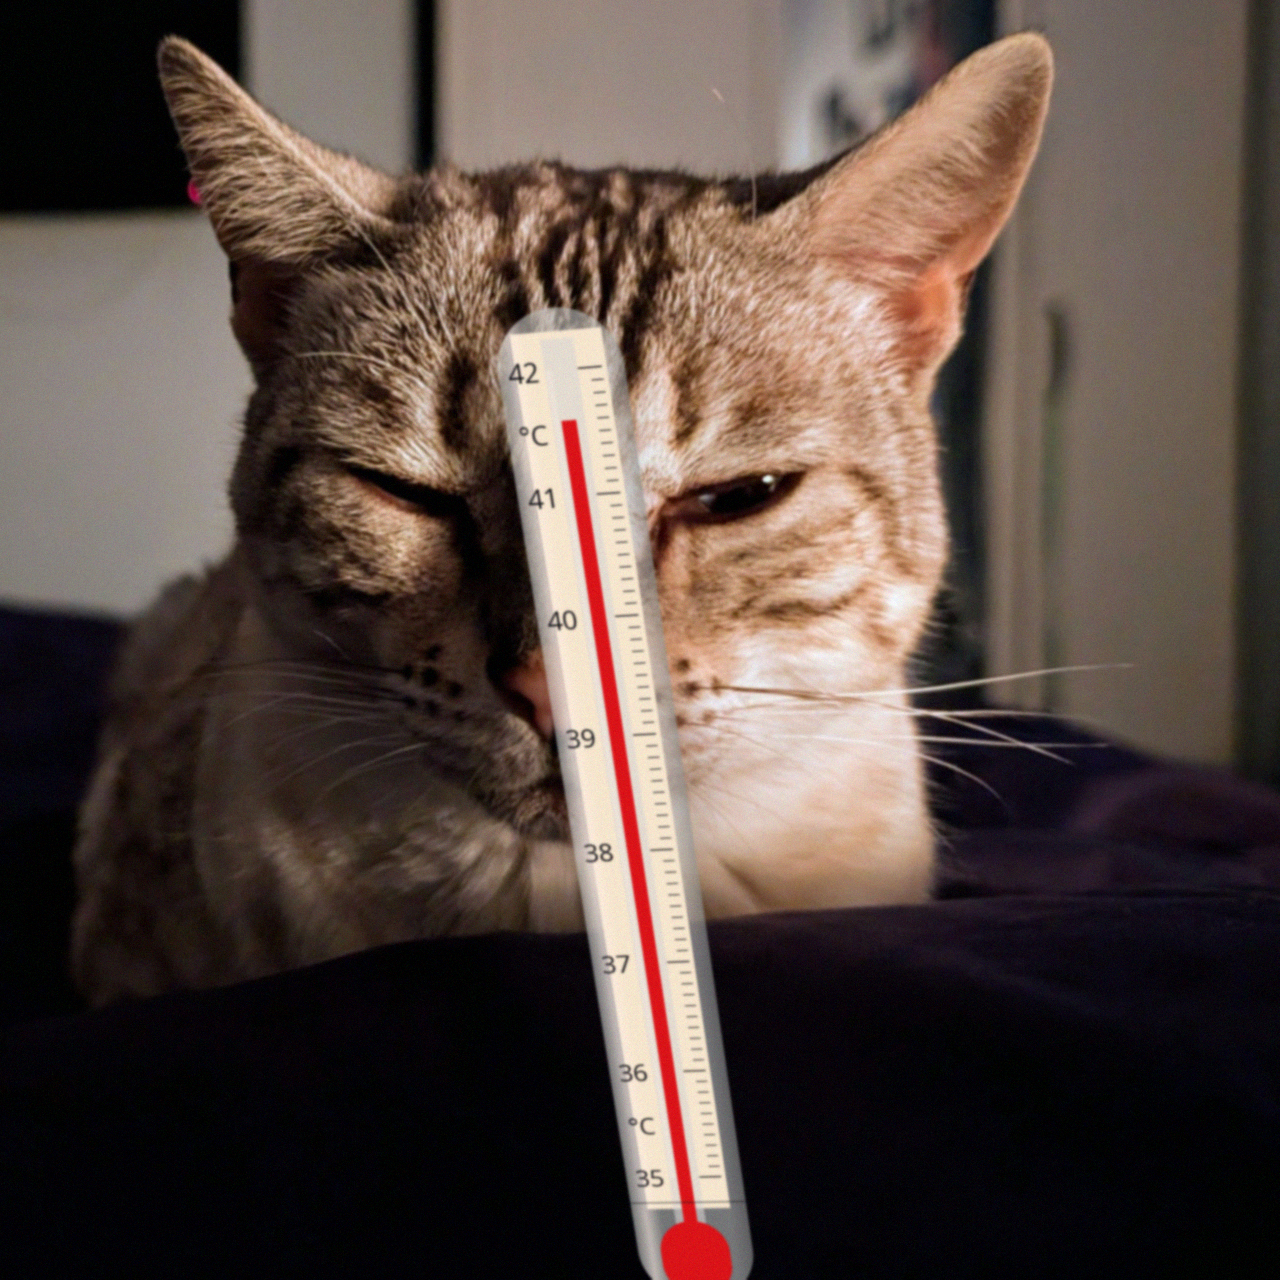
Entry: 41.6 °C
